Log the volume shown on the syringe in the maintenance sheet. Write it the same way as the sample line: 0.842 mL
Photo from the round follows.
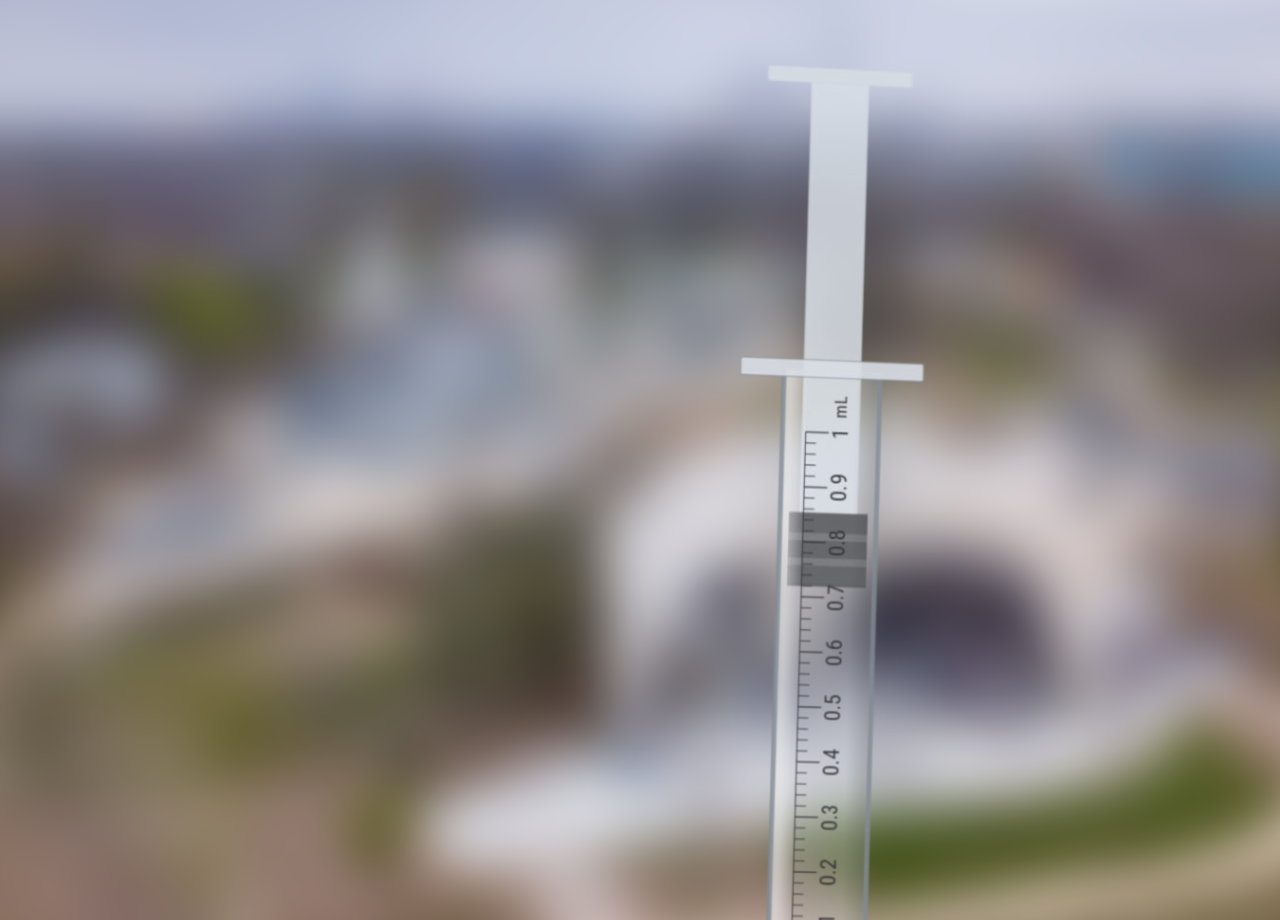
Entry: 0.72 mL
